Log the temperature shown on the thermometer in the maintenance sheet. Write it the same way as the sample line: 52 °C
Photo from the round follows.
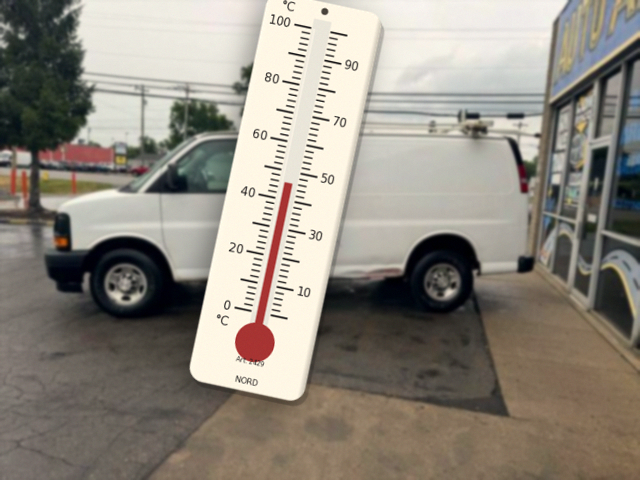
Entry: 46 °C
